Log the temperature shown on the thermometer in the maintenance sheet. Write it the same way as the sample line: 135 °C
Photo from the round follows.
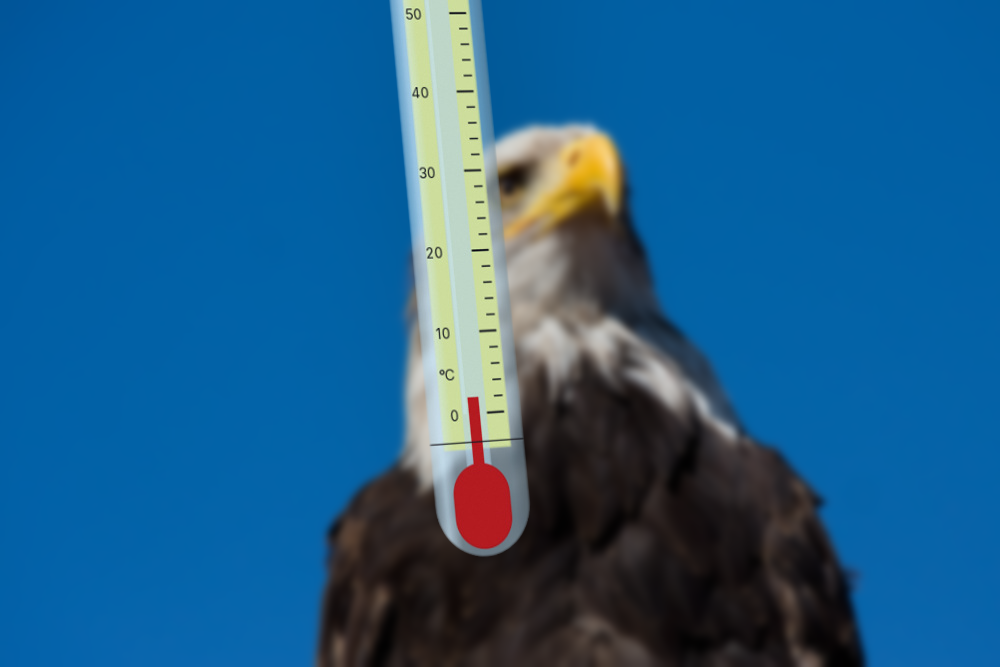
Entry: 2 °C
